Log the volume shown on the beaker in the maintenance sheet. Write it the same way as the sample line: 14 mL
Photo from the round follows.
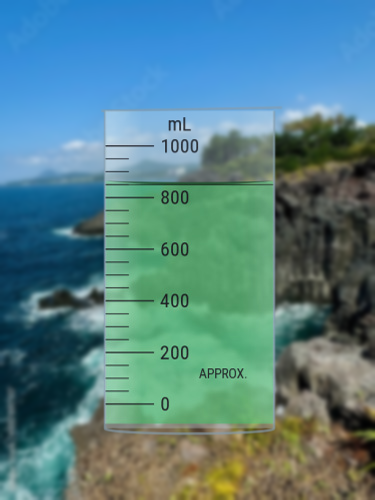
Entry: 850 mL
